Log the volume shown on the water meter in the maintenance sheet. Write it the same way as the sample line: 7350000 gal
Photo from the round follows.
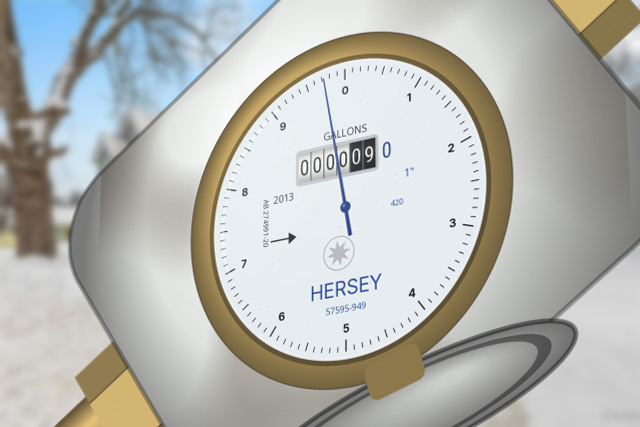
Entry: 89.7 gal
